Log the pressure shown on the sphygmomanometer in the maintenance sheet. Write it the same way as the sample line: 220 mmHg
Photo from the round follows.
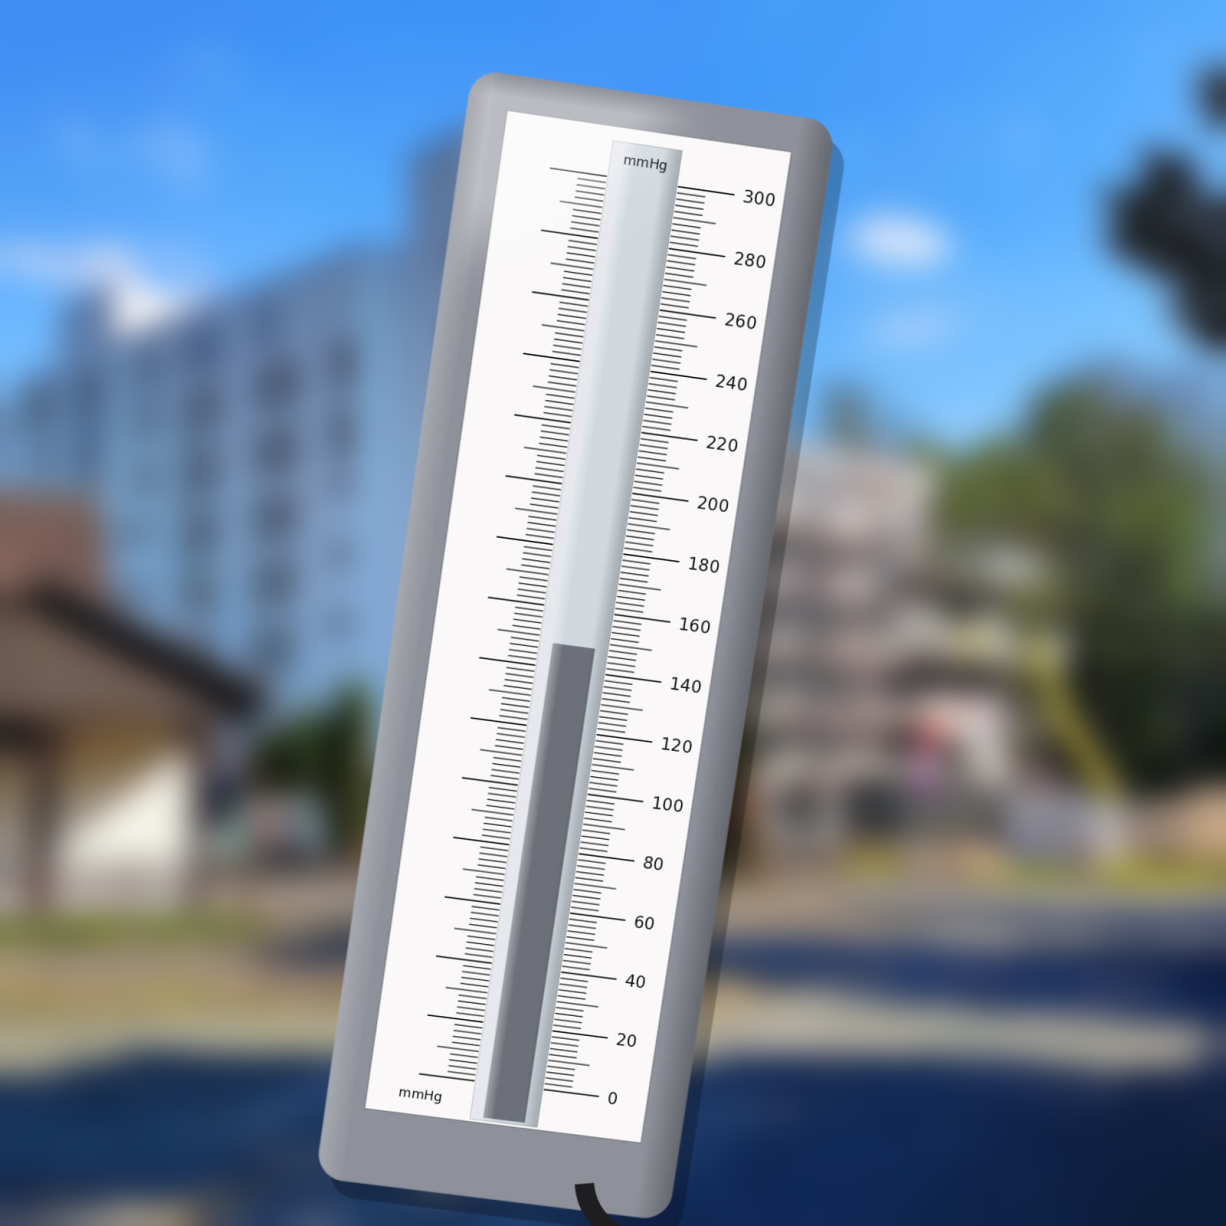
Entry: 148 mmHg
